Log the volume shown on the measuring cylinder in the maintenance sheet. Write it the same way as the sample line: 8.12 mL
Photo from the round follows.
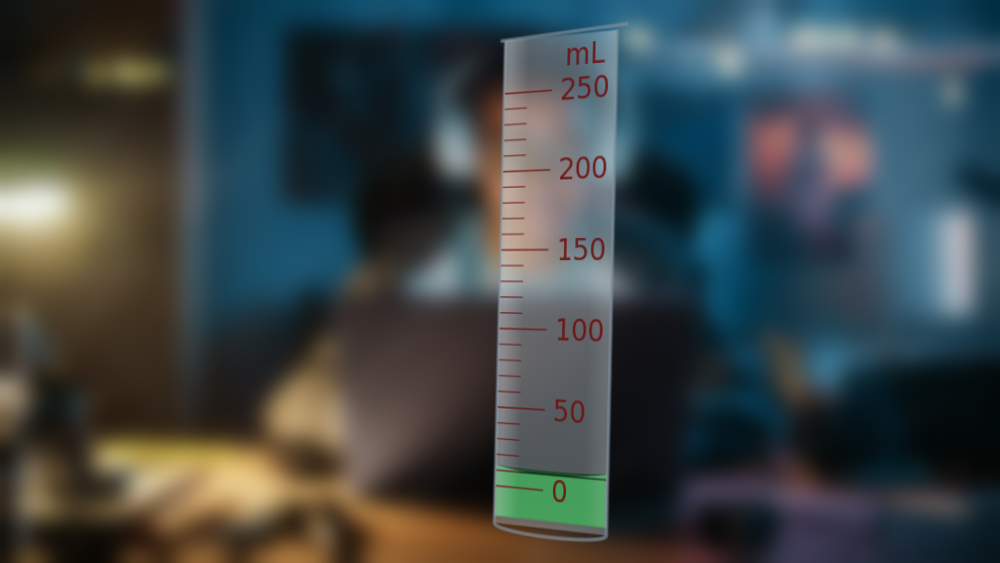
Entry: 10 mL
